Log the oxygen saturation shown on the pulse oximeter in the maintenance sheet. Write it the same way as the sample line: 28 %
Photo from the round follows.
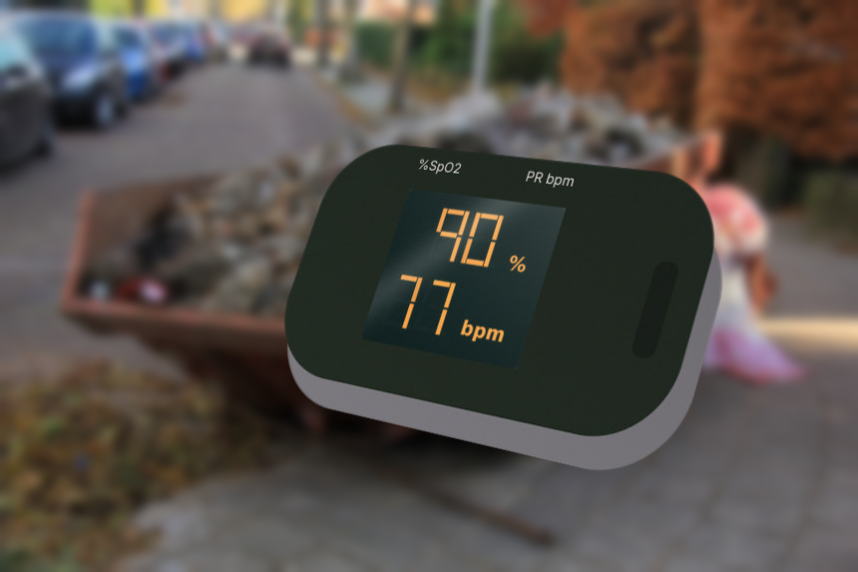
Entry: 90 %
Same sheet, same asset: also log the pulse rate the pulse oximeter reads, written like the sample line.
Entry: 77 bpm
